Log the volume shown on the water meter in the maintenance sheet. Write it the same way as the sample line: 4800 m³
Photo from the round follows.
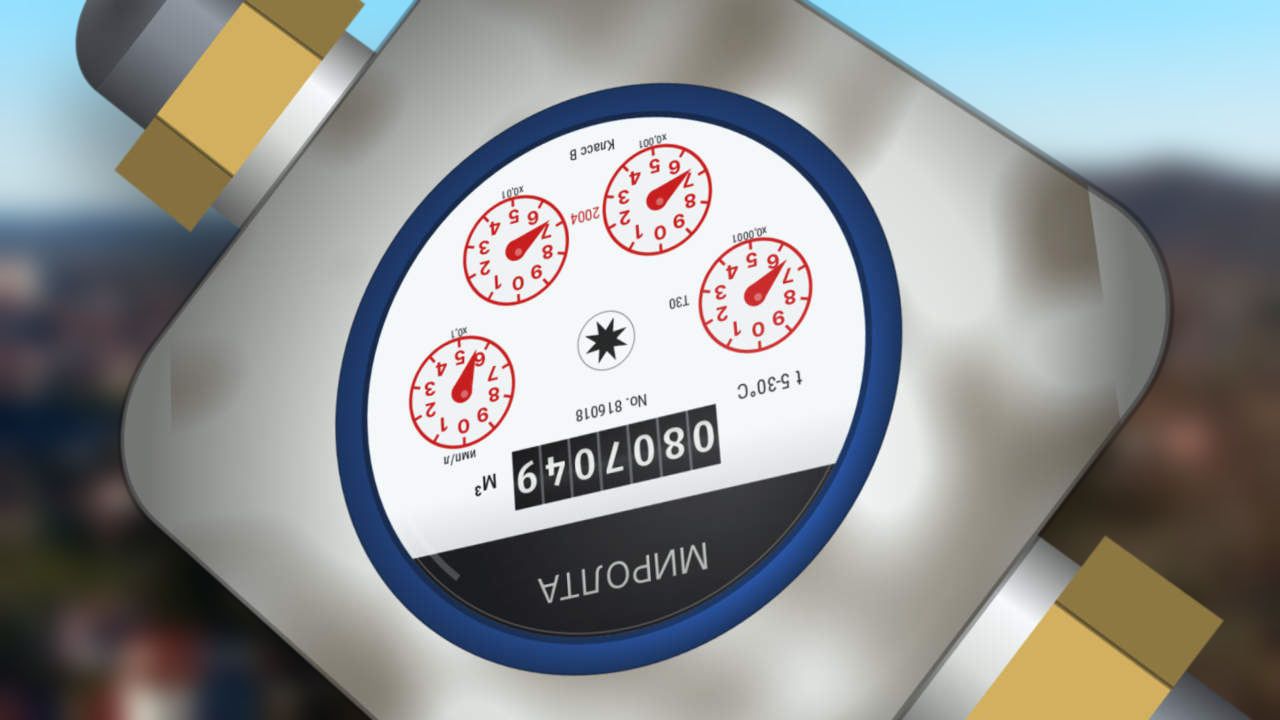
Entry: 807049.5666 m³
